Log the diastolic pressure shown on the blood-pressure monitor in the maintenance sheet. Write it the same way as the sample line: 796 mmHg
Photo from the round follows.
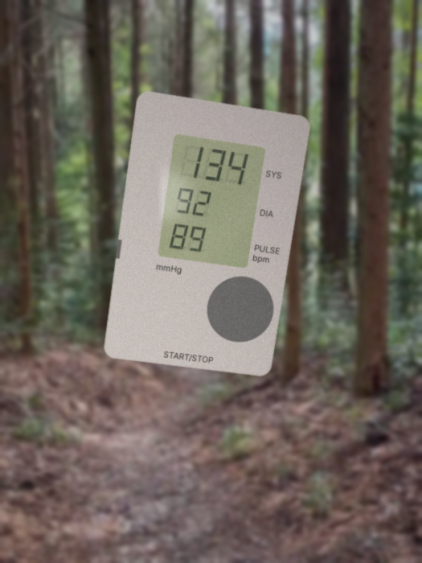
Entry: 92 mmHg
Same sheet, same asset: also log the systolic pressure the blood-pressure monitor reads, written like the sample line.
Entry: 134 mmHg
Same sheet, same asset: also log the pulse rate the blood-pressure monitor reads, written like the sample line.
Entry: 89 bpm
